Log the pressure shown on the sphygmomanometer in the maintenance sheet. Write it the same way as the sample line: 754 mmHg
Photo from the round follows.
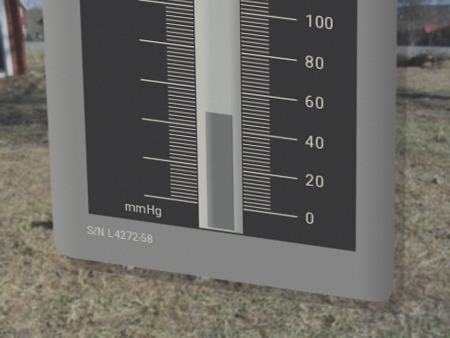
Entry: 48 mmHg
